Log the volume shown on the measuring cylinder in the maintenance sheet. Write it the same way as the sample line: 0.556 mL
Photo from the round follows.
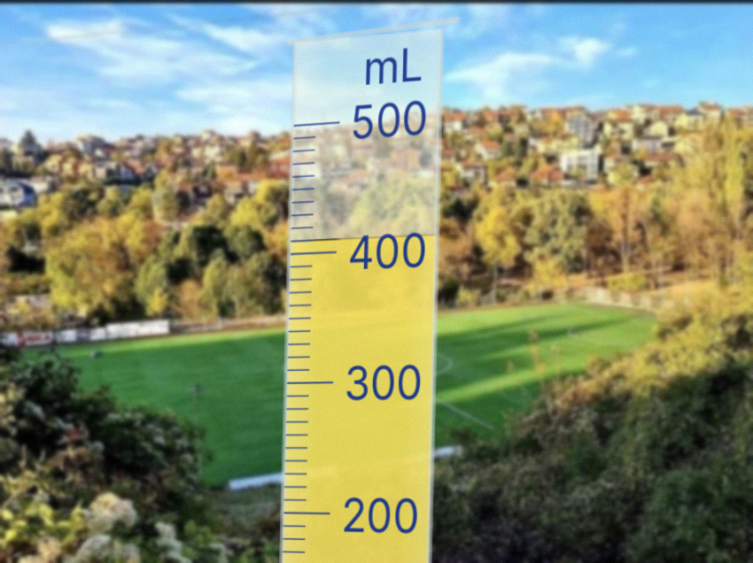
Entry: 410 mL
